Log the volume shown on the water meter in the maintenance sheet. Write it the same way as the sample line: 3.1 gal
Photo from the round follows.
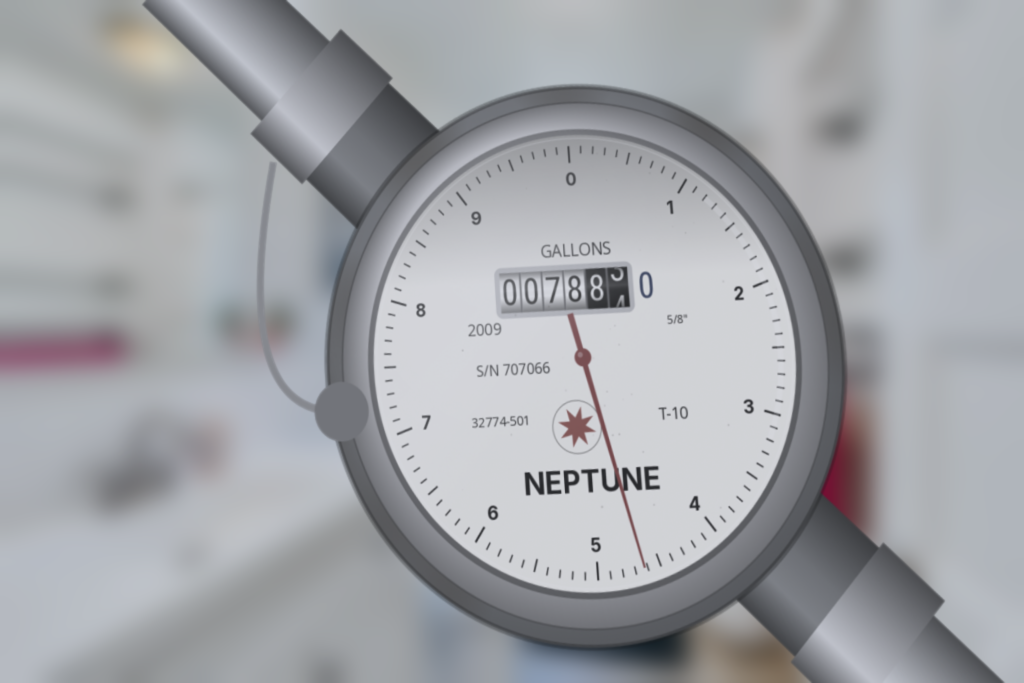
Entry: 78834.6 gal
